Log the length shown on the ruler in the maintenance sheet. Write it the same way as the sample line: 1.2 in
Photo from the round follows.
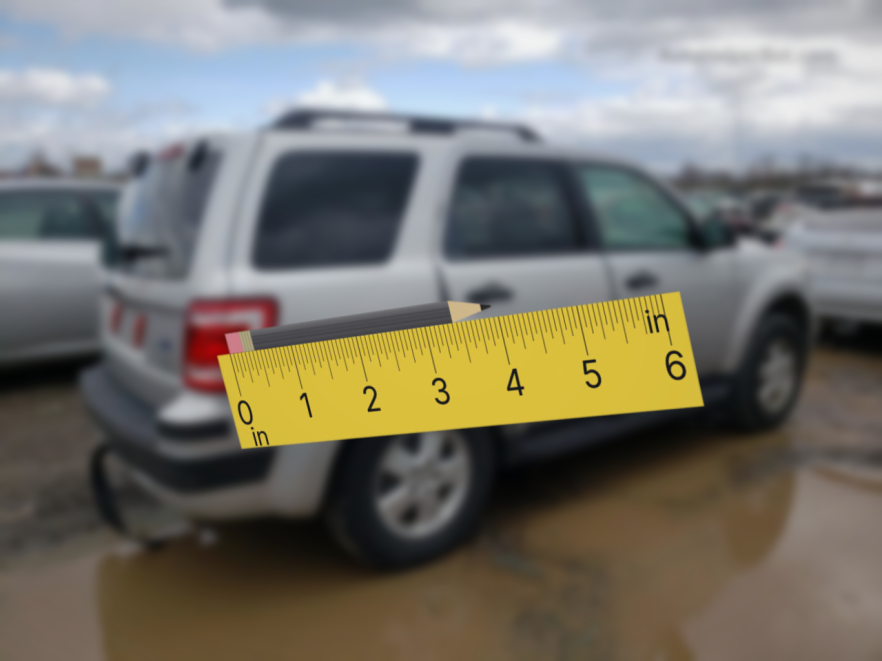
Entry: 3.9375 in
